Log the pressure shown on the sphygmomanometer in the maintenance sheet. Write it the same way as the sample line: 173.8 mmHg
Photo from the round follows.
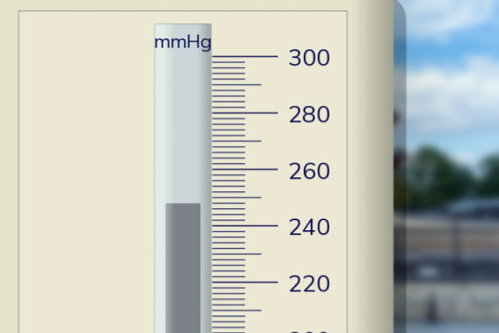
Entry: 248 mmHg
